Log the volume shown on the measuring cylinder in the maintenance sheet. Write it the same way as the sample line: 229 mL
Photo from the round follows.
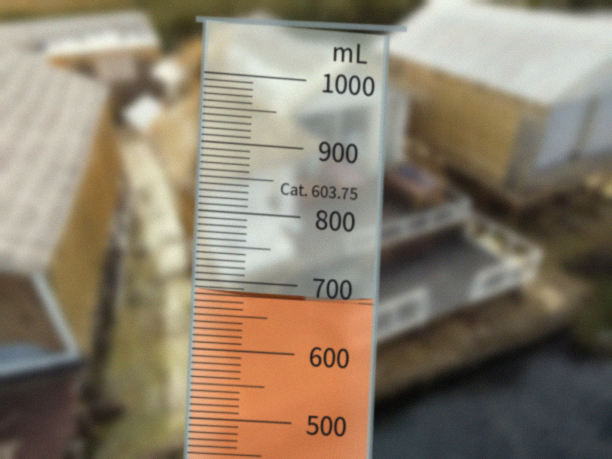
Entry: 680 mL
